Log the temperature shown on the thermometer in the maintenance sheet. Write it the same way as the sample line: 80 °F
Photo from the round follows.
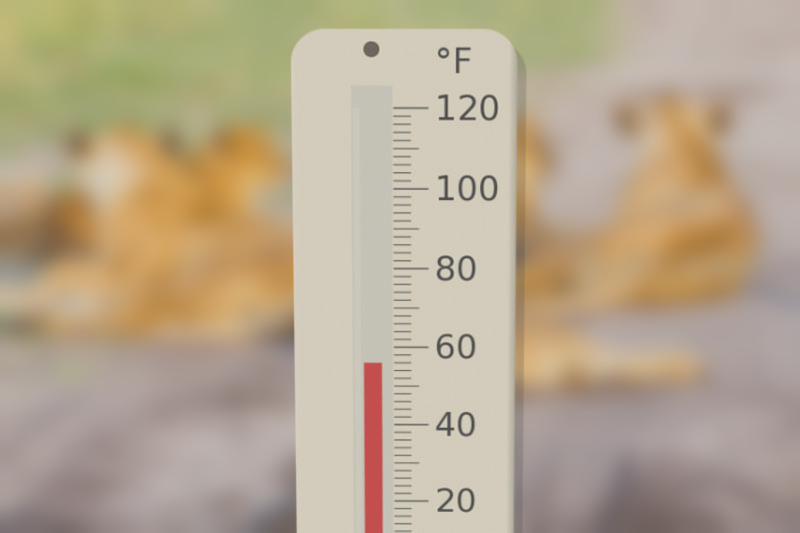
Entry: 56 °F
